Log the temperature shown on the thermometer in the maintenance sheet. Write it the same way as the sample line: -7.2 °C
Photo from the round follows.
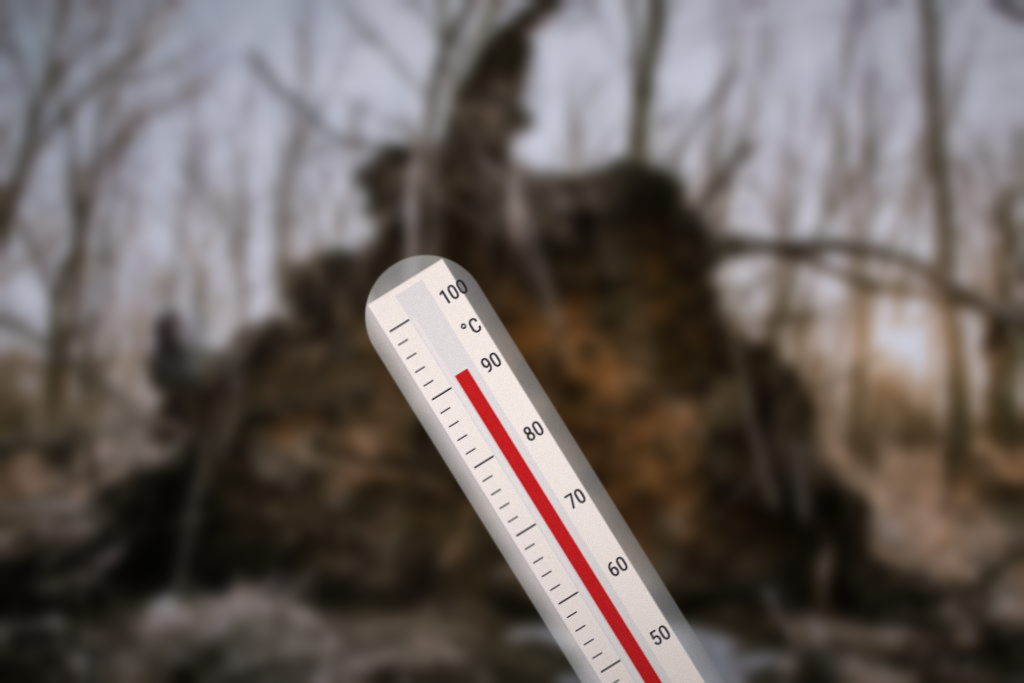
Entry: 91 °C
